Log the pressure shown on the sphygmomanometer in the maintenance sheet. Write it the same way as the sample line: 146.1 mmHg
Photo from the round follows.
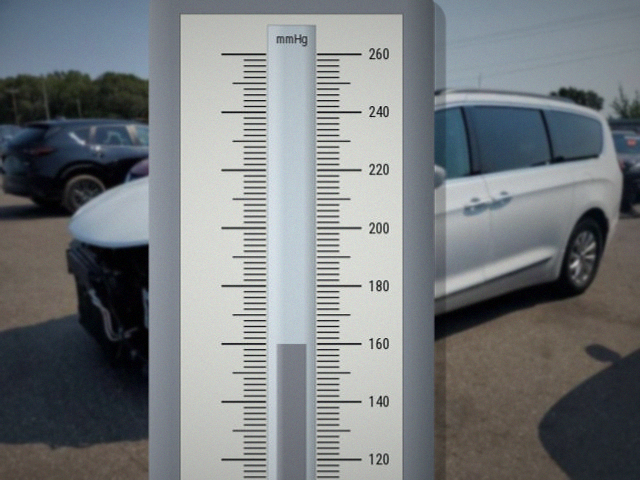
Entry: 160 mmHg
